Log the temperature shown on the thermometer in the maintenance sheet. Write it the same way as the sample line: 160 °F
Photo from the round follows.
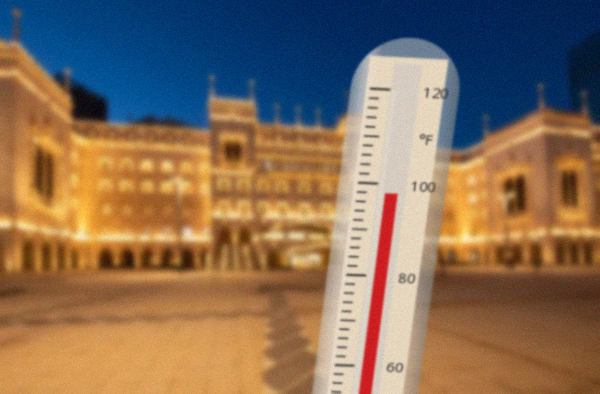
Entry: 98 °F
